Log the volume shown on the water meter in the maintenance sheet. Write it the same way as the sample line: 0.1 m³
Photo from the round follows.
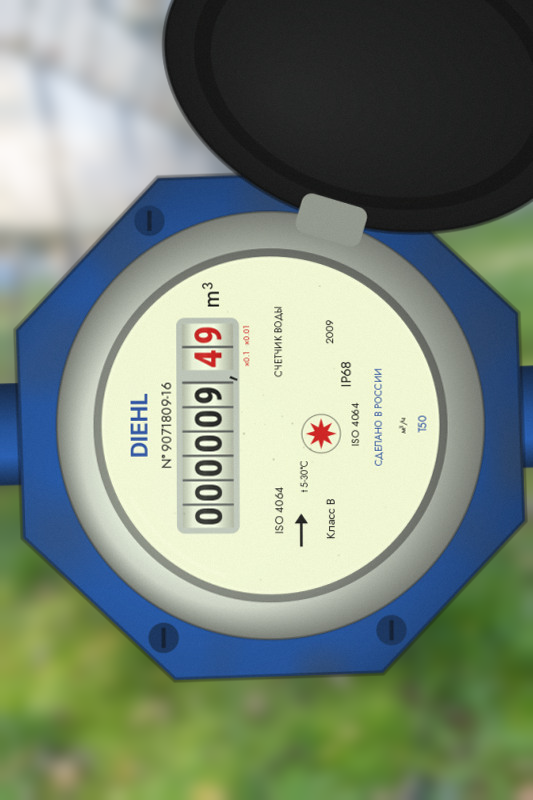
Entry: 9.49 m³
